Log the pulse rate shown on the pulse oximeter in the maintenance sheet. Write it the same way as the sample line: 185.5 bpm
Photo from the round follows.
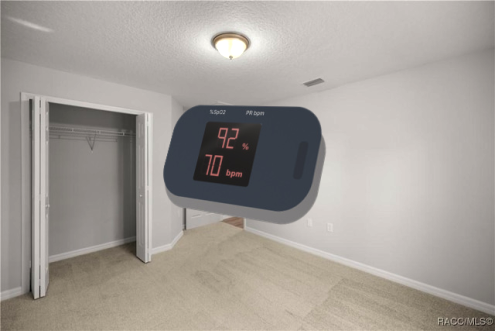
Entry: 70 bpm
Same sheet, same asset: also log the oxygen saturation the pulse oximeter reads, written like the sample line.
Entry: 92 %
